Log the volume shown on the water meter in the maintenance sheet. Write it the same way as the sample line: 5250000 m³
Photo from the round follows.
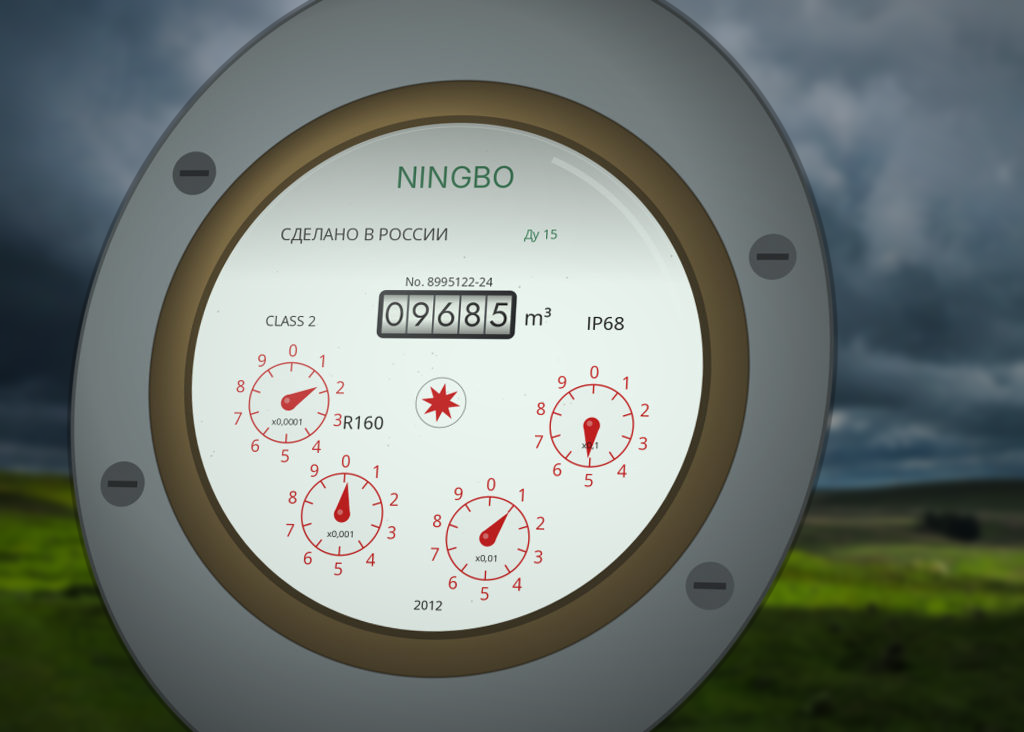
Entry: 9685.5101 m³
